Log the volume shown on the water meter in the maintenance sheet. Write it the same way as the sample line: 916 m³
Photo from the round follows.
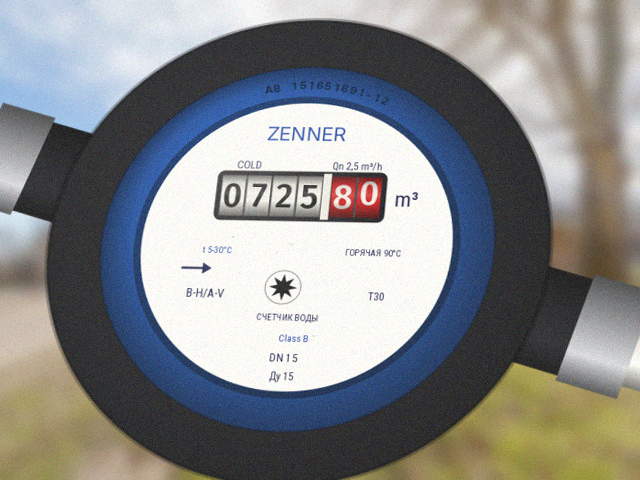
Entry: 725.80 m³
